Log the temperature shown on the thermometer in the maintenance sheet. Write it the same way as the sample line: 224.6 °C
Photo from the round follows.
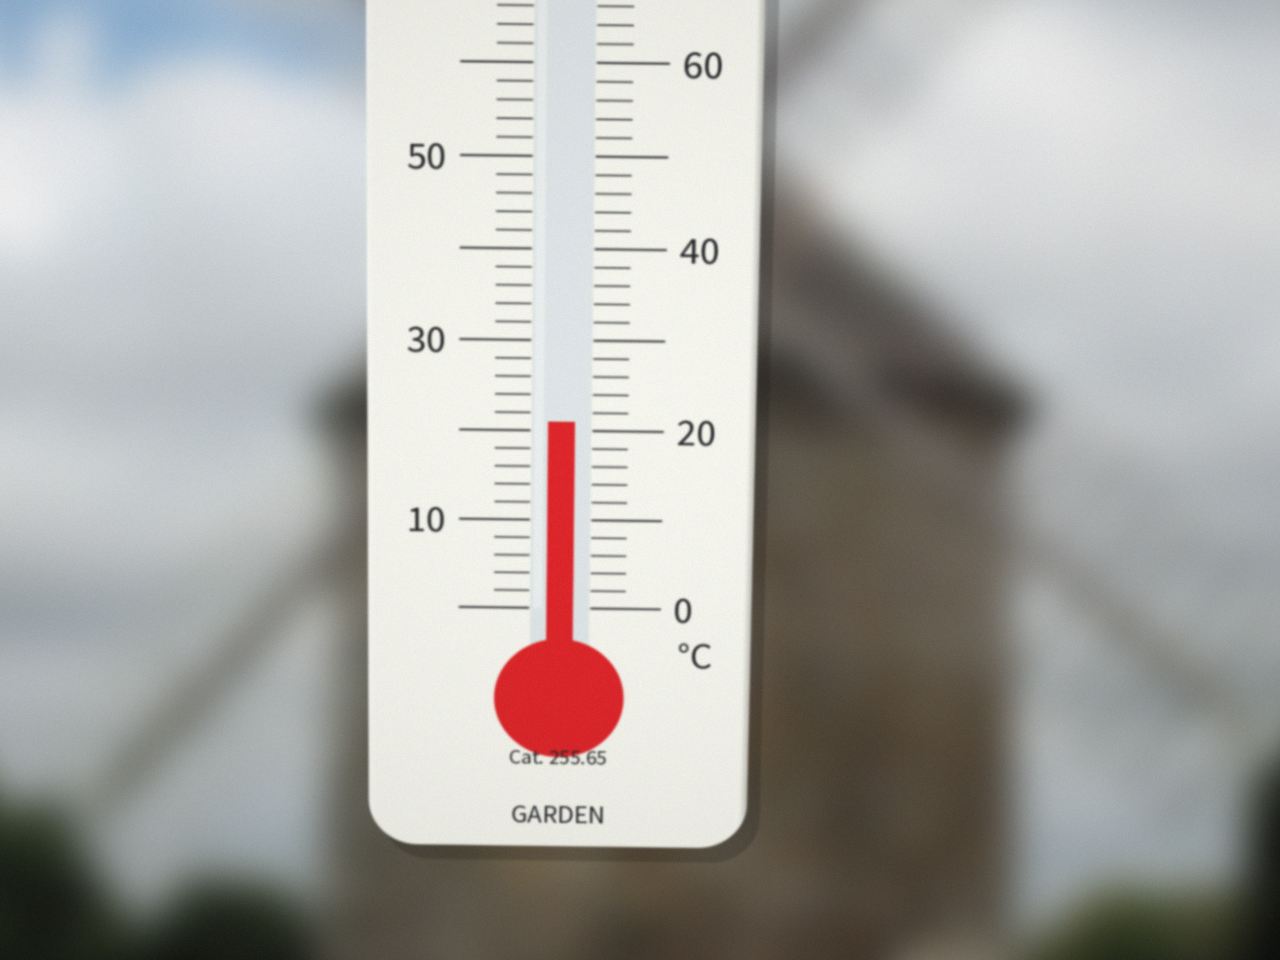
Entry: 21 °C
